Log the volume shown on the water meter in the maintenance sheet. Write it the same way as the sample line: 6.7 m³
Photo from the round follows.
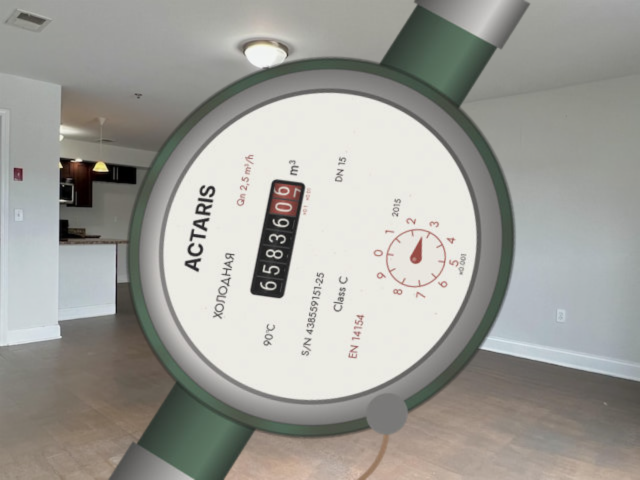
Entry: 65836.062 m³
